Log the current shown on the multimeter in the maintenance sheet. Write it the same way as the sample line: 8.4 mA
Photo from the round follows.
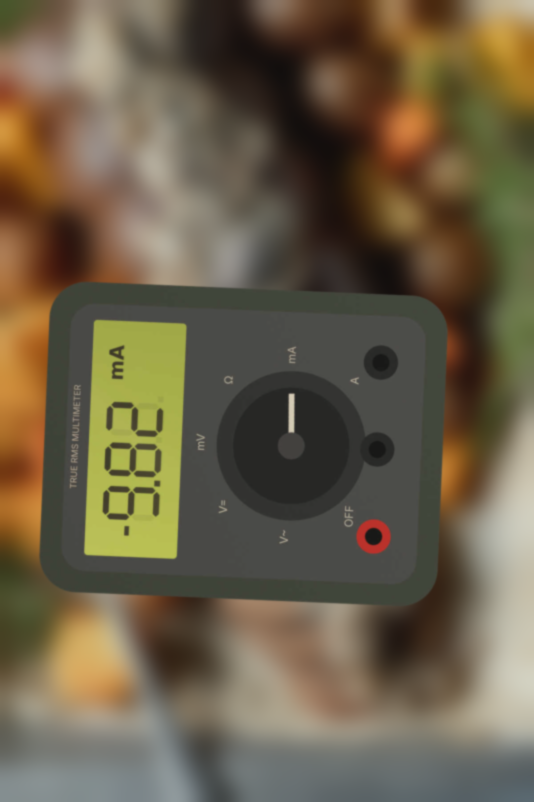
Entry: -9.82 mA
